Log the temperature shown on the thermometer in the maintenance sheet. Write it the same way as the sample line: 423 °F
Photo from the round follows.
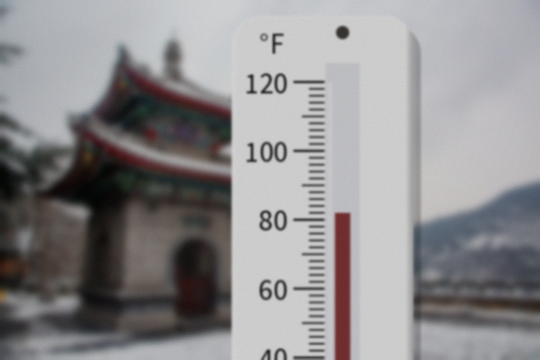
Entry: 82 °F
